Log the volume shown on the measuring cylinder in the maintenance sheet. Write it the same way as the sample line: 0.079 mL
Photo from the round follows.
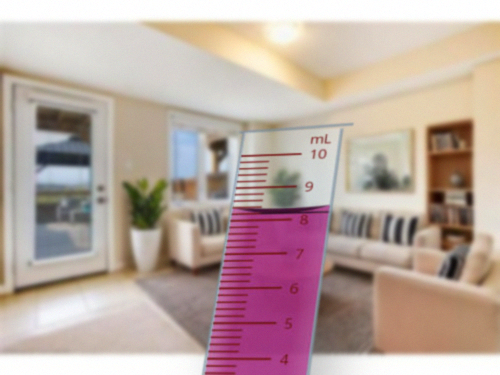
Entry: 8.2 mL
